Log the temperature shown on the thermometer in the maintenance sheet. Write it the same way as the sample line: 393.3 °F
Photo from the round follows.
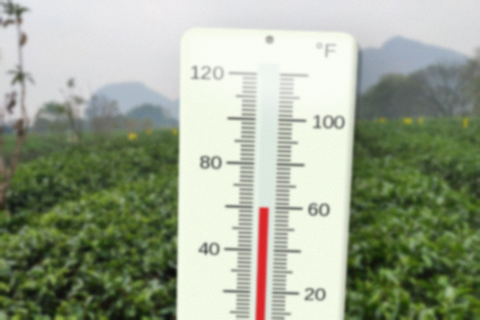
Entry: 60 °F
